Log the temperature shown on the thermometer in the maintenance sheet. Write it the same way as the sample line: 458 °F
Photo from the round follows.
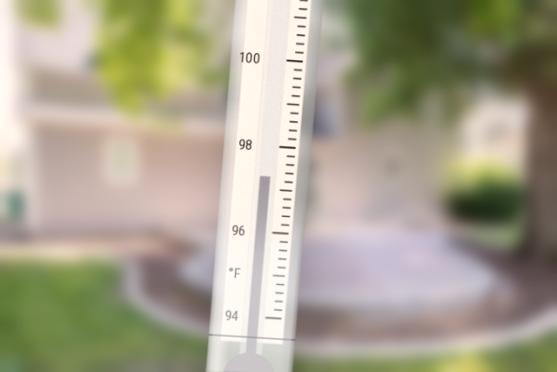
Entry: 97.3 °F
